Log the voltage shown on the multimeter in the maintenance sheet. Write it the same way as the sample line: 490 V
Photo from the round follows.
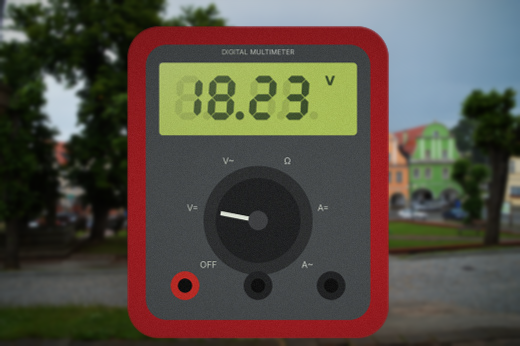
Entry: 18.23 V
